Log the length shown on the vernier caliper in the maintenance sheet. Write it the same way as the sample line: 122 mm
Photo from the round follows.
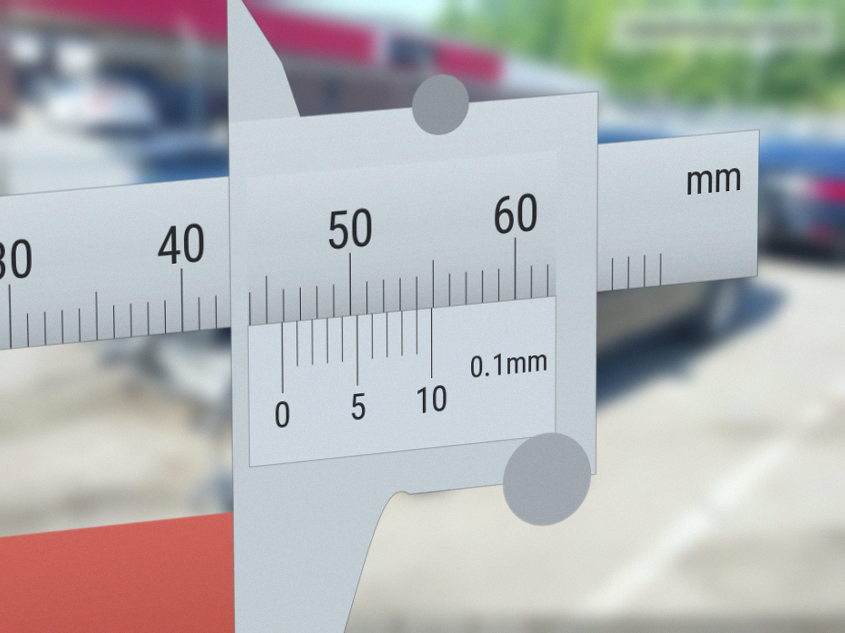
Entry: 45.9 mm
